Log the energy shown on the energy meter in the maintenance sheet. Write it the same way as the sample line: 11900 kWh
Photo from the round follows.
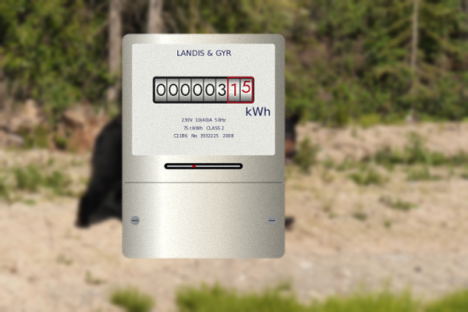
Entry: 3.15 kWh
